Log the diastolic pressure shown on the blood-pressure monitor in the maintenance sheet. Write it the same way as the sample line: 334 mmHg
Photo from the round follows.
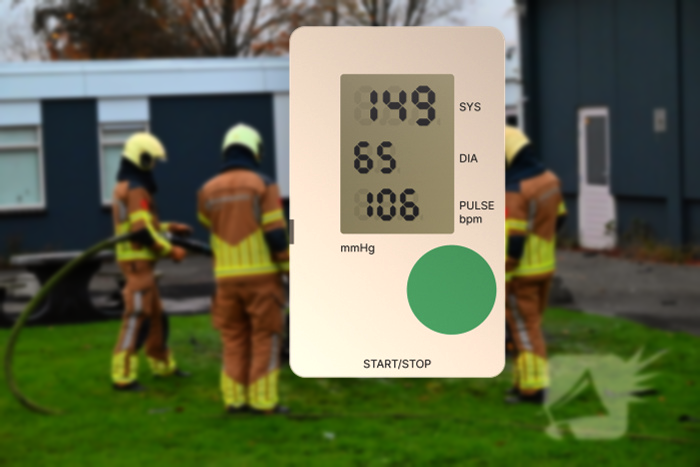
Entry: 65 mmHg
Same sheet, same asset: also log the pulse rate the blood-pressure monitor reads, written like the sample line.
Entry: 106 bpm
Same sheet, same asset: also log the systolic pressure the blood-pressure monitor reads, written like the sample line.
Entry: 149 mmHg
